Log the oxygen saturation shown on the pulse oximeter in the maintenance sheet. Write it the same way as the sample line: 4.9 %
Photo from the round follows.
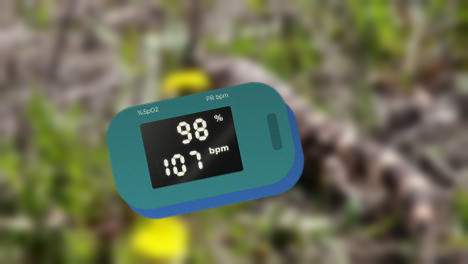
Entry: 98 %
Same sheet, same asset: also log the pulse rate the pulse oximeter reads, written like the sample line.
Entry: 107 bpm
